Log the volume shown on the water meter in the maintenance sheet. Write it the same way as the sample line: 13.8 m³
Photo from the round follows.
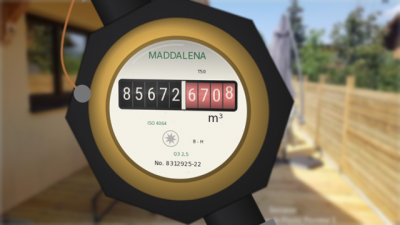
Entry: 85672.6708 m³
